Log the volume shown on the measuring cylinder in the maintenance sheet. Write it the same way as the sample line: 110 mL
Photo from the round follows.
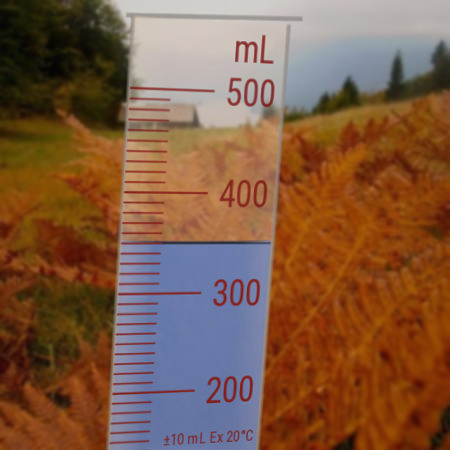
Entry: 350 mL
